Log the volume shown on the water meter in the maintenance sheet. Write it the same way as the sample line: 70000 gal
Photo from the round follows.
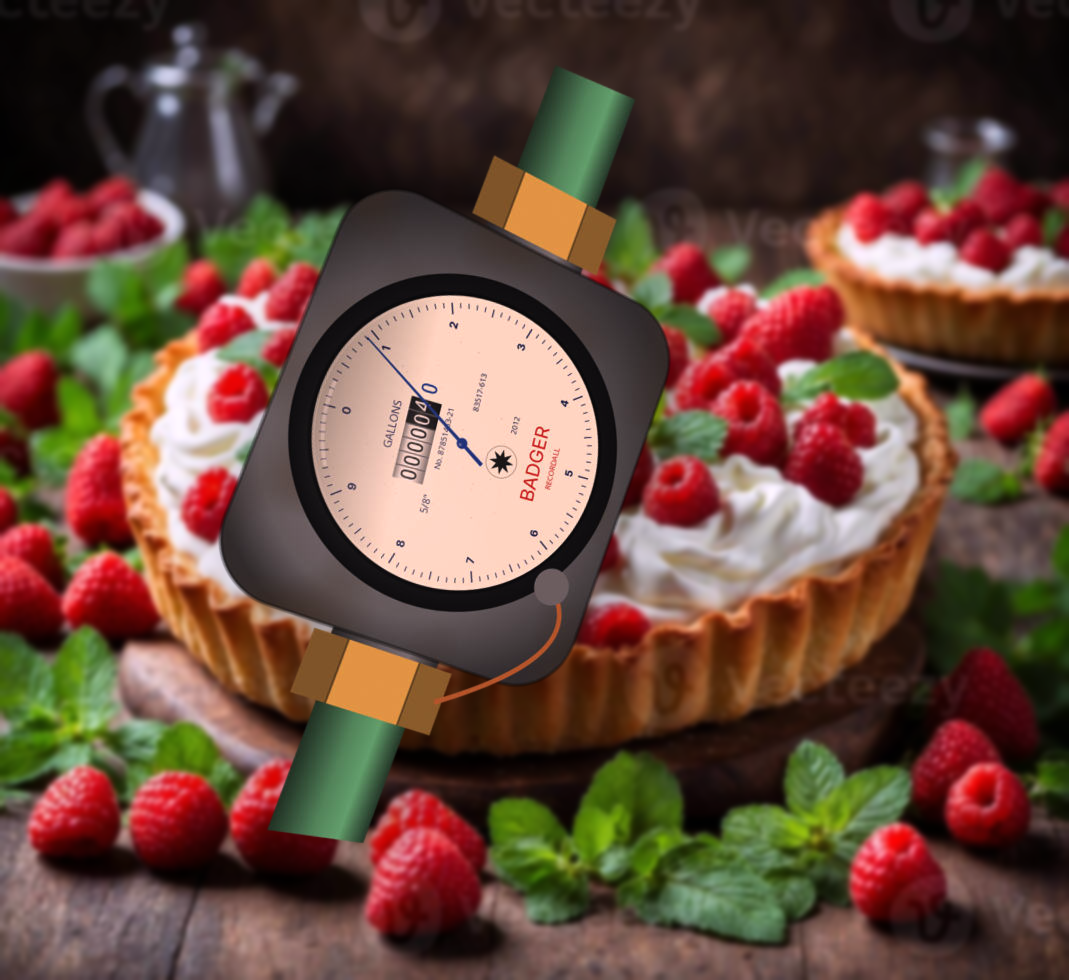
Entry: 40.9 gal
